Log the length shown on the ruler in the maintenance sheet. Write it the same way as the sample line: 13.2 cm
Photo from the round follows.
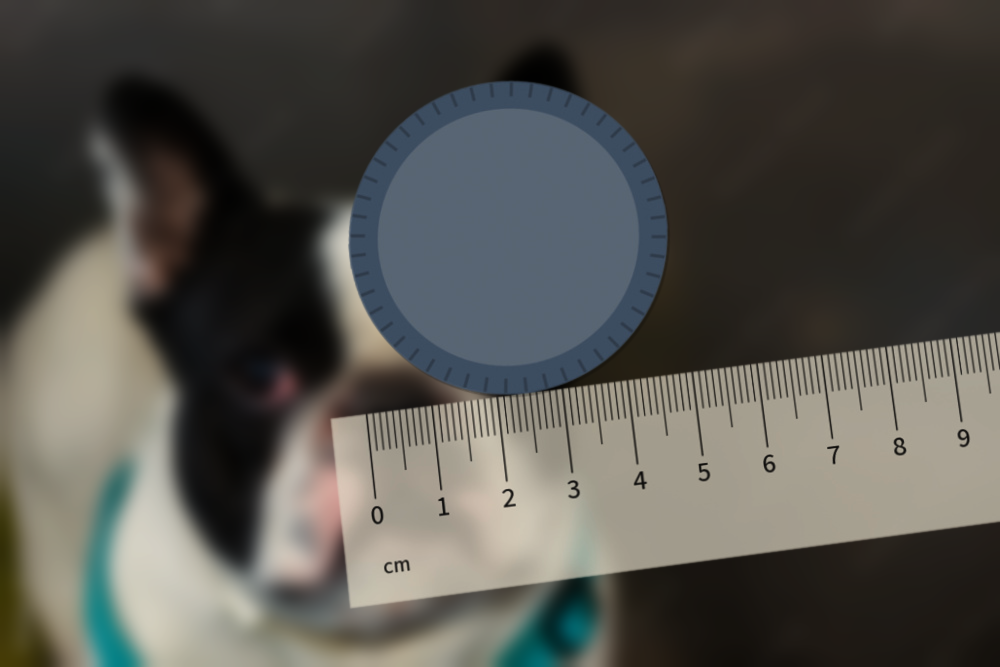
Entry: 4.9 cm
